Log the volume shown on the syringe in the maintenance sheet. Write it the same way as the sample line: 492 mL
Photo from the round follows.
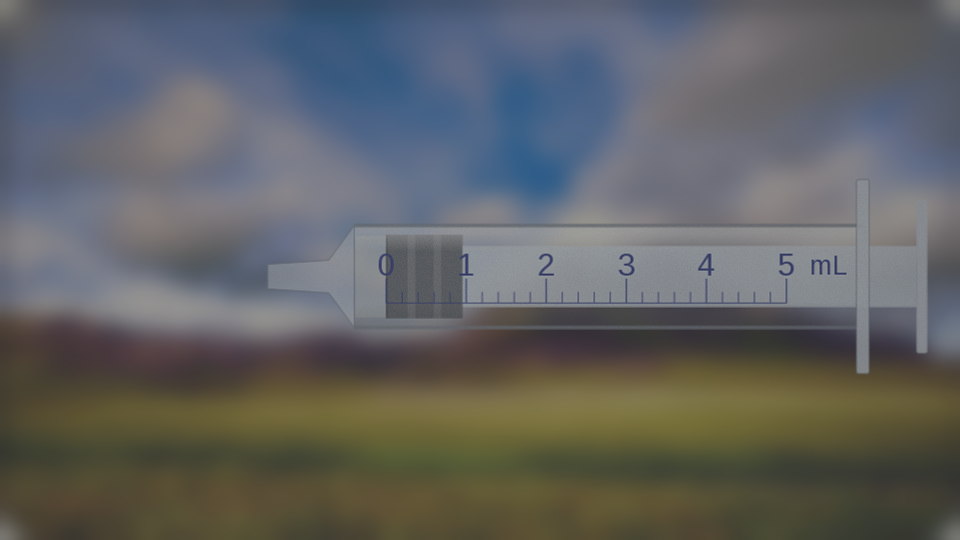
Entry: 0 mL
